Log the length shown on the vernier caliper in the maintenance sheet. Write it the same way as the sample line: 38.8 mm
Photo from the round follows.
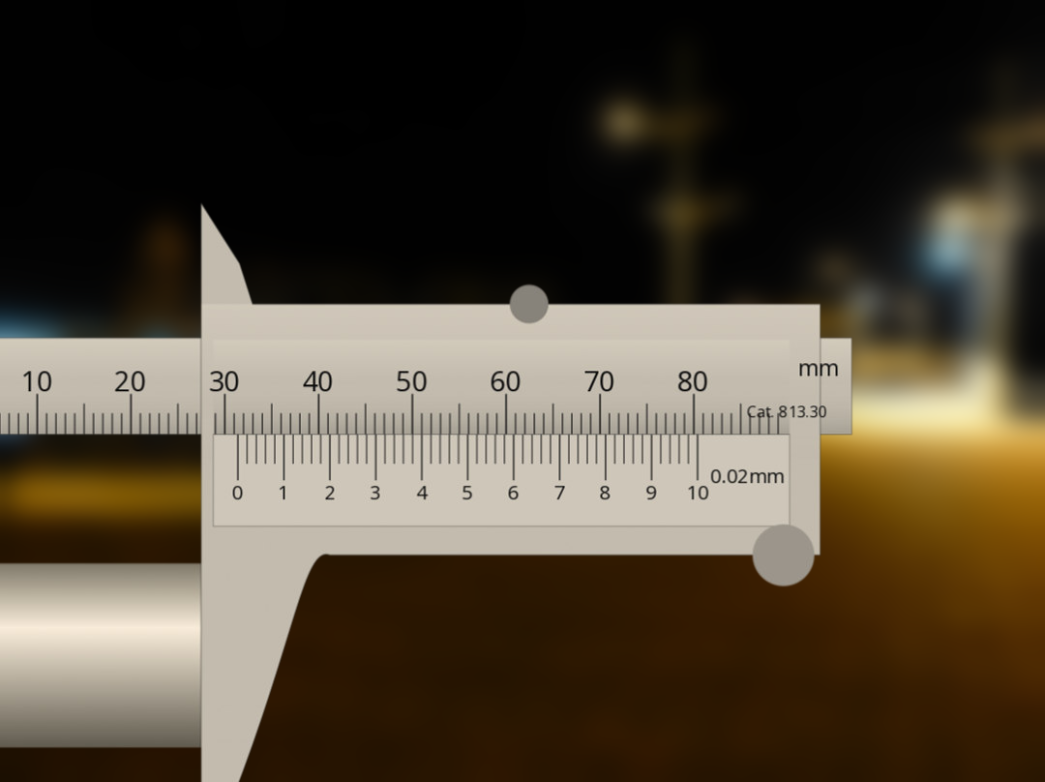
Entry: 31.4 mm
